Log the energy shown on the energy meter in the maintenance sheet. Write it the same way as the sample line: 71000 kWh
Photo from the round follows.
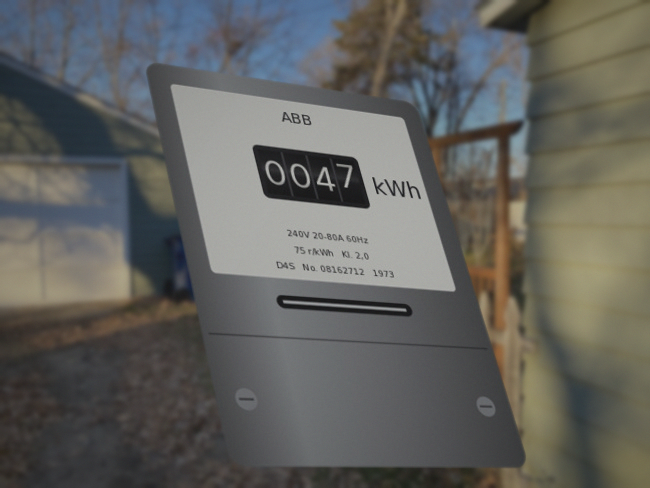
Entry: 47 kWh
